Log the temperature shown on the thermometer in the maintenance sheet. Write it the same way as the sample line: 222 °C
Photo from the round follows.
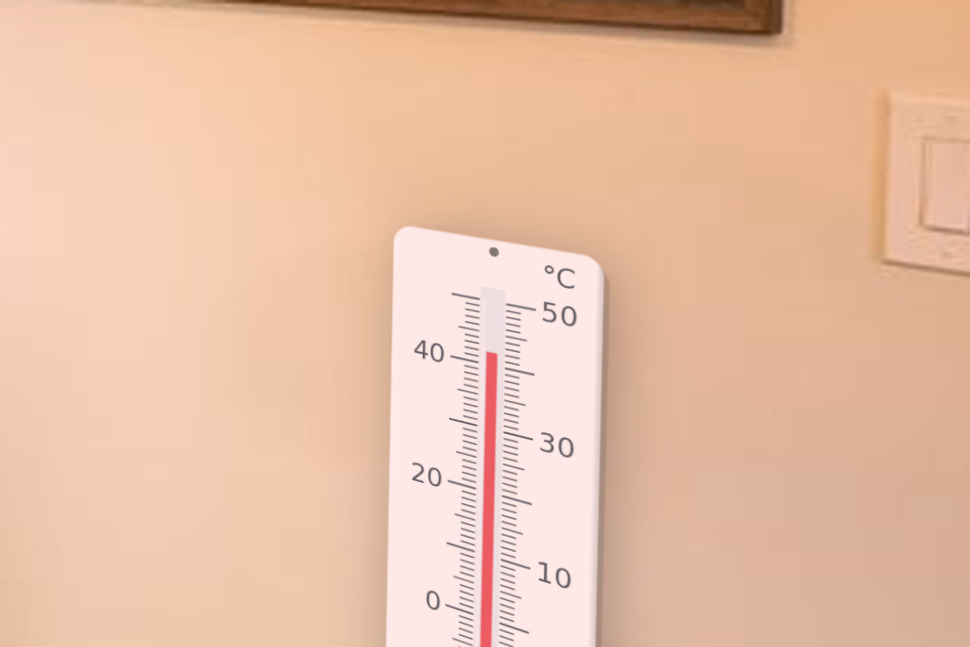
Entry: 42 °C
